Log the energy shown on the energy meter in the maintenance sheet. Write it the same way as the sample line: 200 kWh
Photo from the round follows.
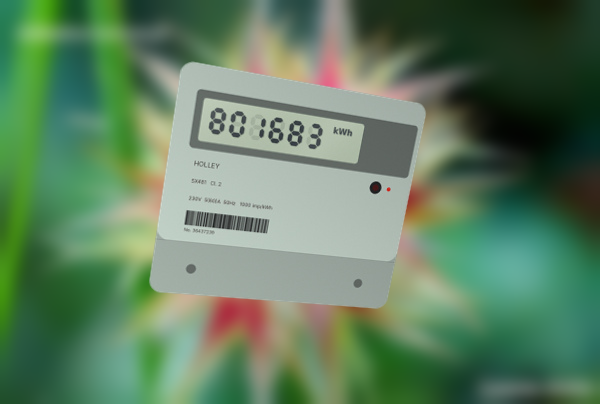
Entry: 801683 kWh
